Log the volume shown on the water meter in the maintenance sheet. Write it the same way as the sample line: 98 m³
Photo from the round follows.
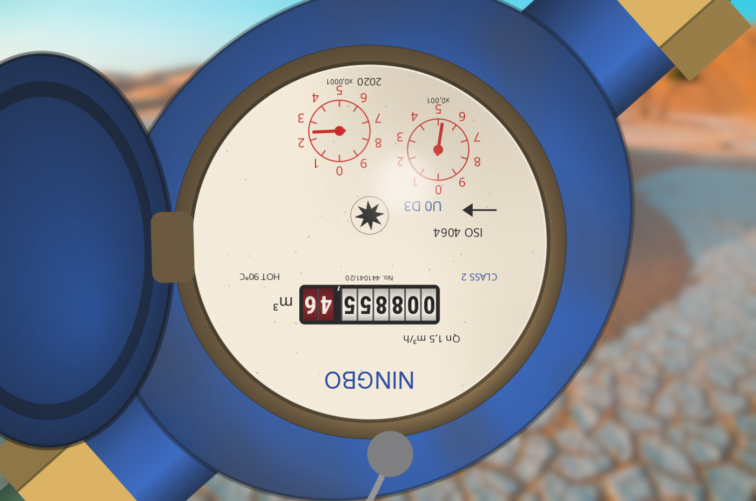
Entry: 8855.4652 m³
